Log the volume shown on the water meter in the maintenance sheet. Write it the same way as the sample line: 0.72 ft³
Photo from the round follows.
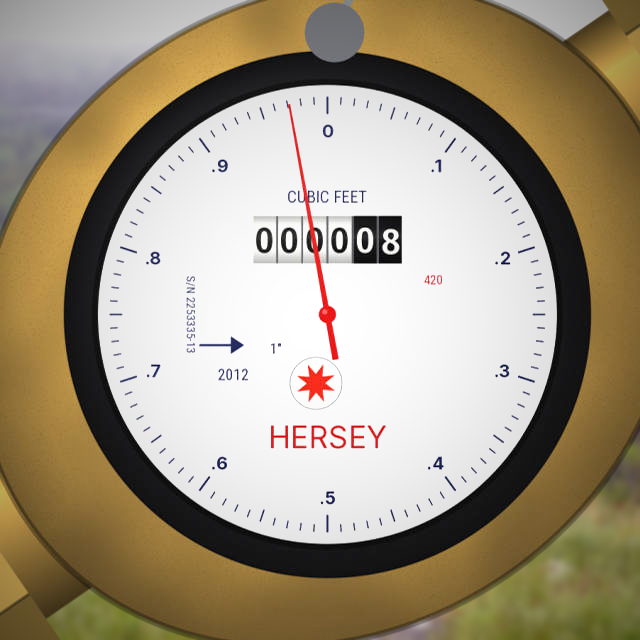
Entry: 7.97 ft³
